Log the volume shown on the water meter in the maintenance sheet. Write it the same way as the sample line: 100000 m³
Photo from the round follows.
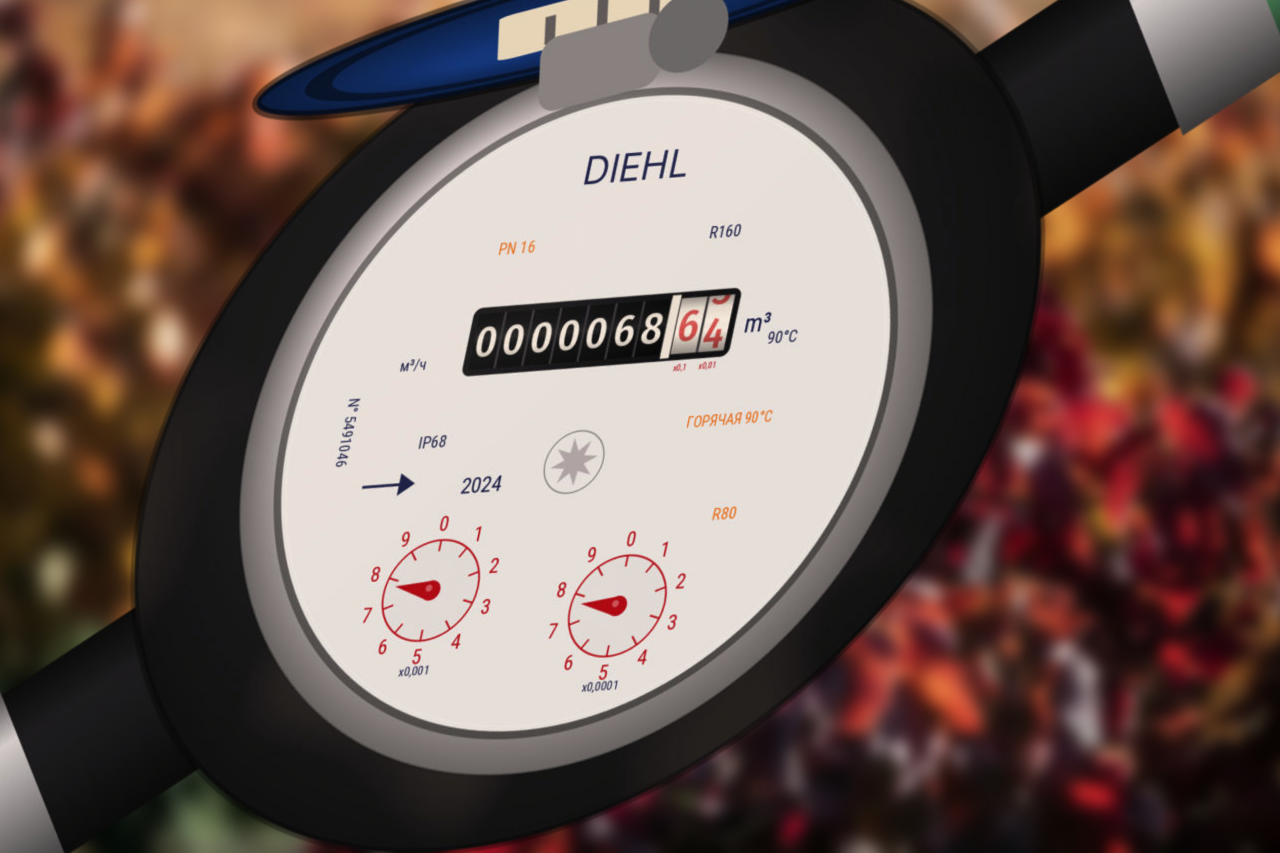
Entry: 68.6377 m³
